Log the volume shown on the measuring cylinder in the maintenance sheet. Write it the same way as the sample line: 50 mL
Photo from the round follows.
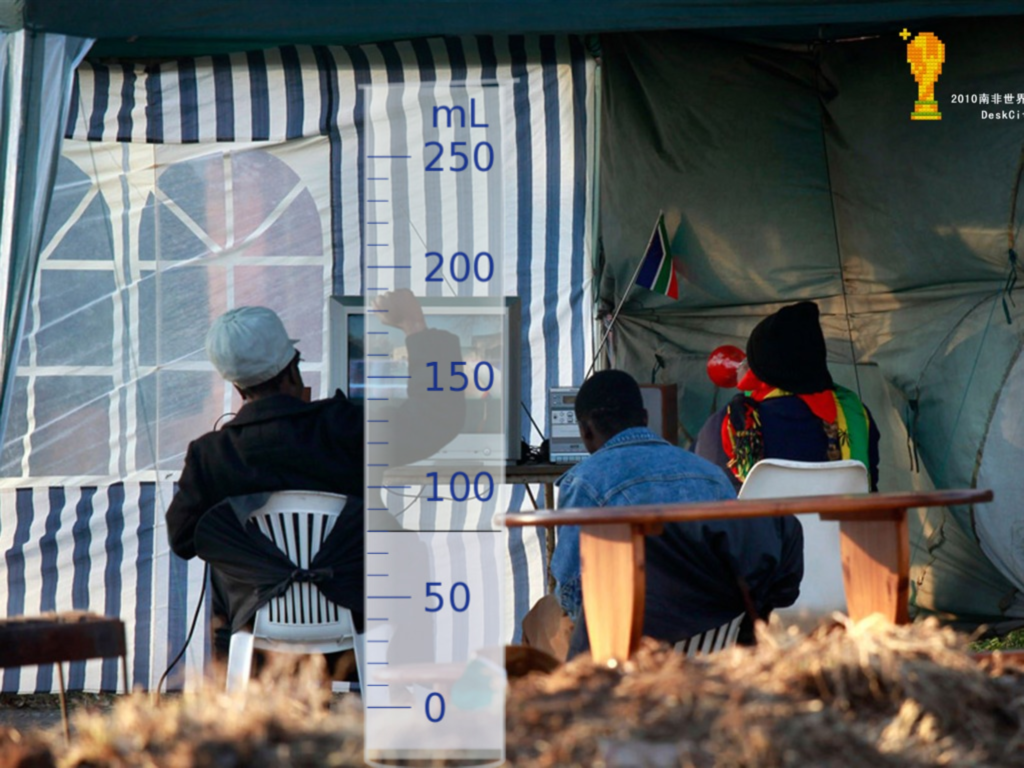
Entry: 80 mL
